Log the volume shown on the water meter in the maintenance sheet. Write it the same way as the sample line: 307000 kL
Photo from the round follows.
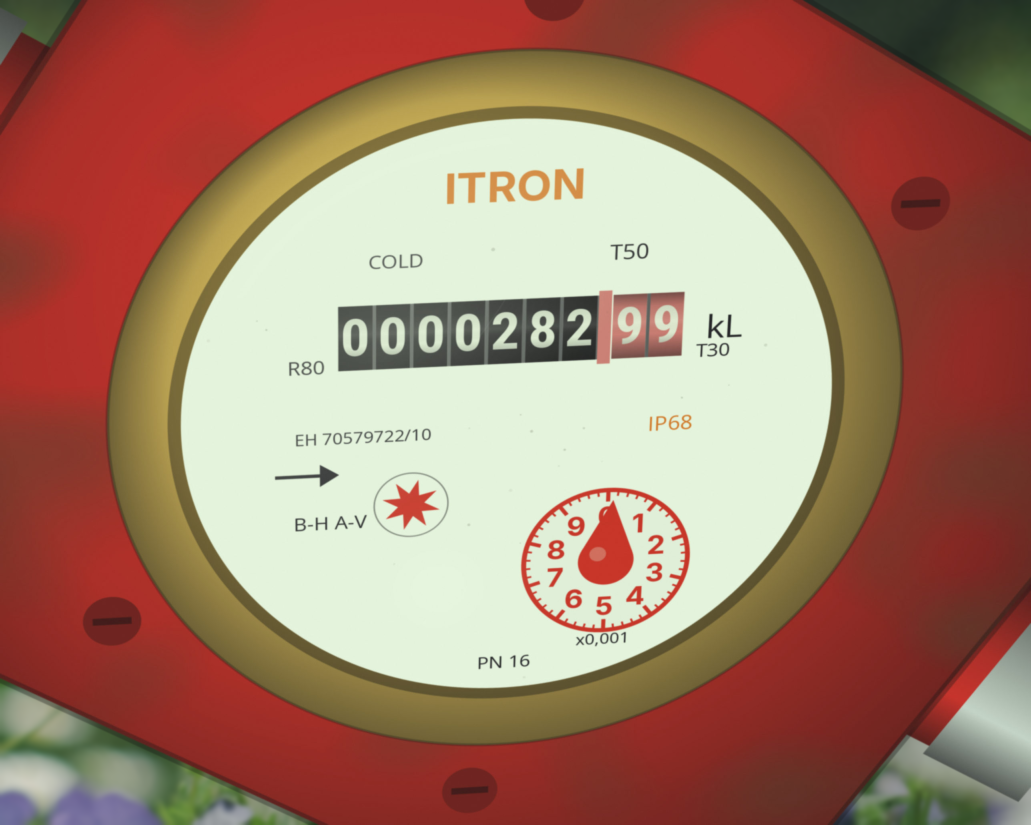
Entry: 282.990 kL
